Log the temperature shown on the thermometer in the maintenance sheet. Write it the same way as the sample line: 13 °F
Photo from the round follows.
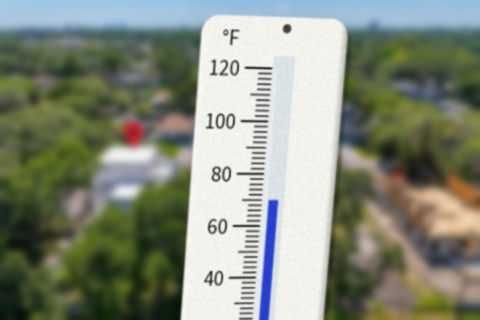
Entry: 70 °F
